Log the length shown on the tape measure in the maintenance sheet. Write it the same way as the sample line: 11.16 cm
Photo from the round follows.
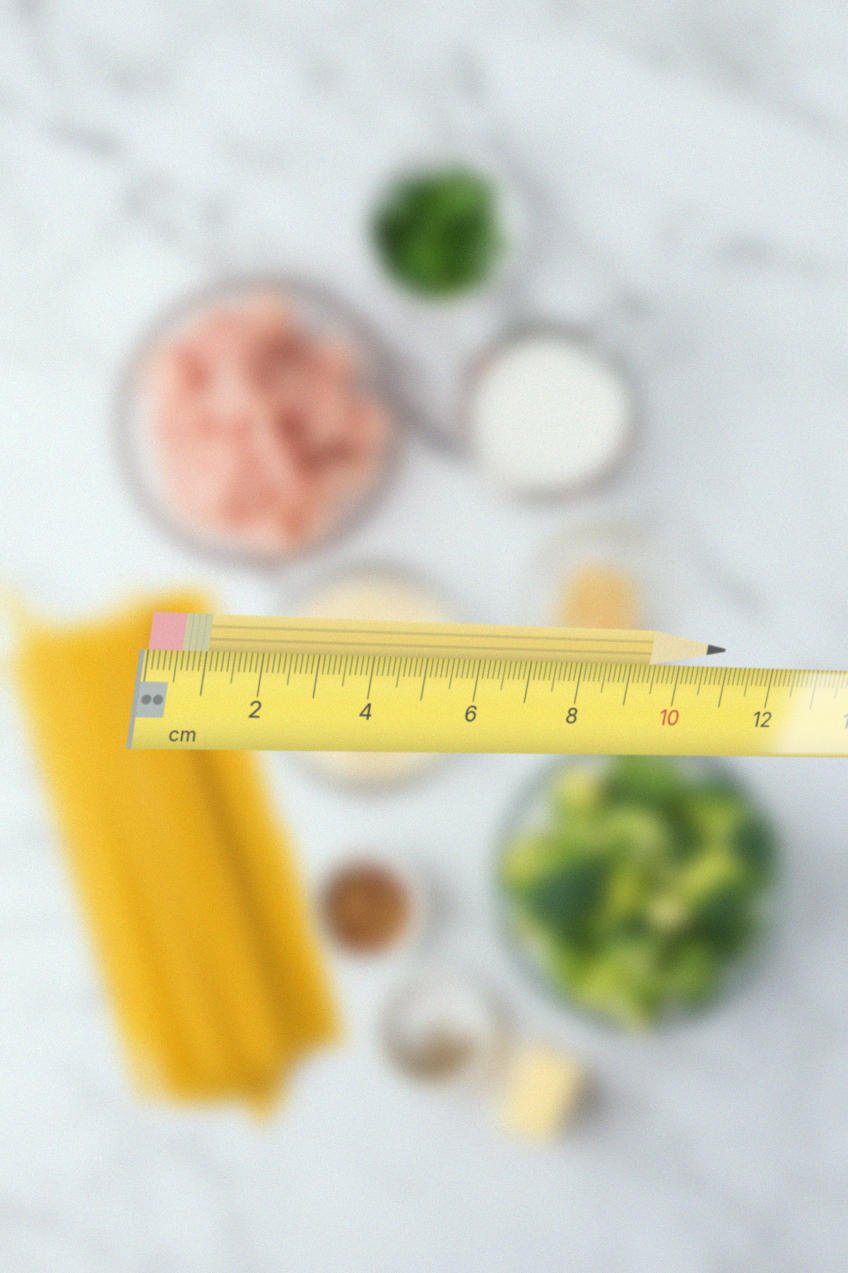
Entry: 10.9 cm
